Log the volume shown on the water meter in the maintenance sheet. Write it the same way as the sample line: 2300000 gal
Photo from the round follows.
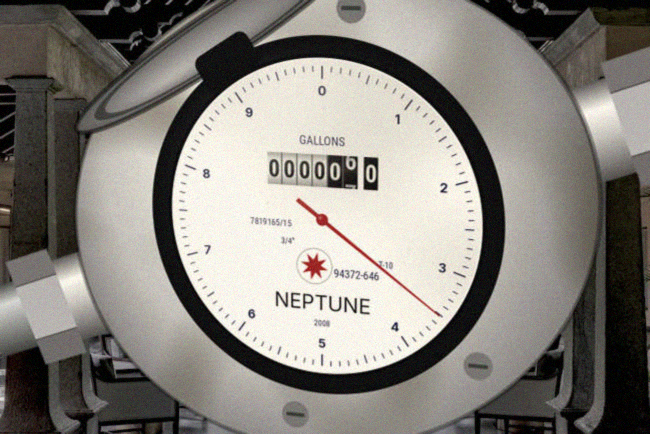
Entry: 63.5 gal
